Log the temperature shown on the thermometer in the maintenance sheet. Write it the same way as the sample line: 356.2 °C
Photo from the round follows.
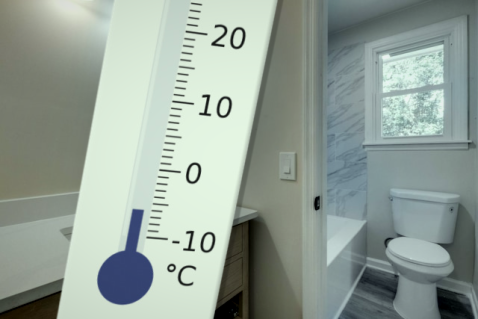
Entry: -6 °C
